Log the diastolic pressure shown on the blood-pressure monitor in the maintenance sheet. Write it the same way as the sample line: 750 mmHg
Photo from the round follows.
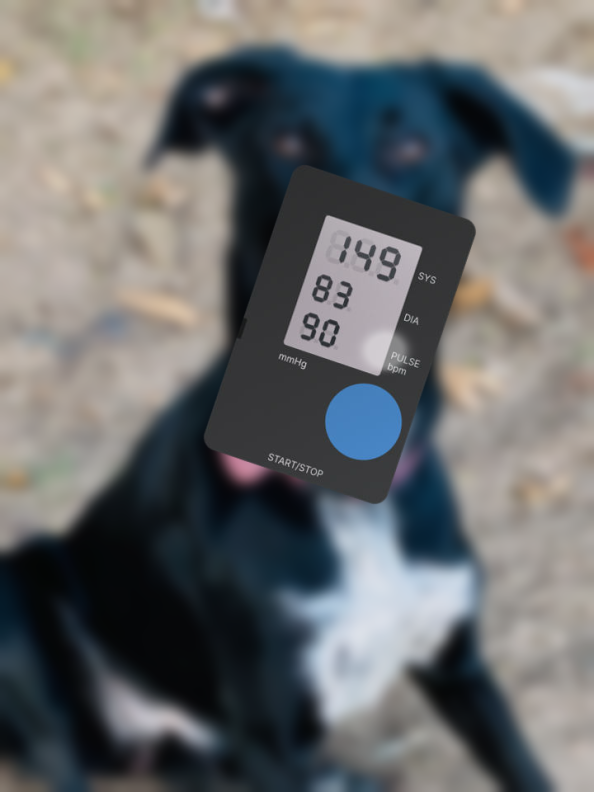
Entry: 83 mmHg
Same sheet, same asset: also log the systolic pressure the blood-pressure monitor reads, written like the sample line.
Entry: 149 mmHg
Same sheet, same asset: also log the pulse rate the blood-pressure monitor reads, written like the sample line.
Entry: 90 bpm
